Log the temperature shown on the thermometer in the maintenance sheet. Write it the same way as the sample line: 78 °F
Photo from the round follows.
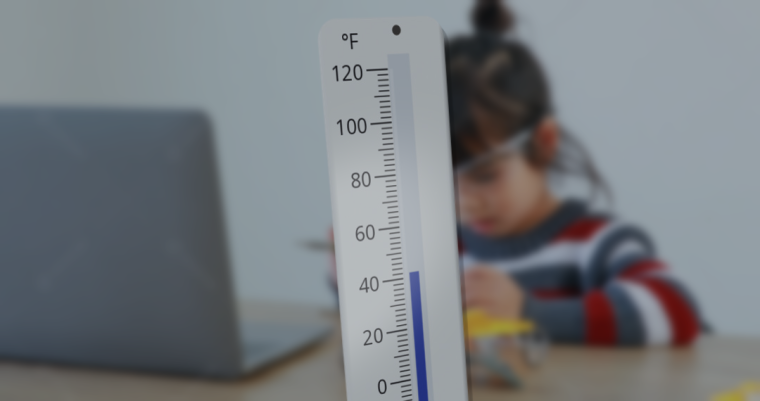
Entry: 42 °F
